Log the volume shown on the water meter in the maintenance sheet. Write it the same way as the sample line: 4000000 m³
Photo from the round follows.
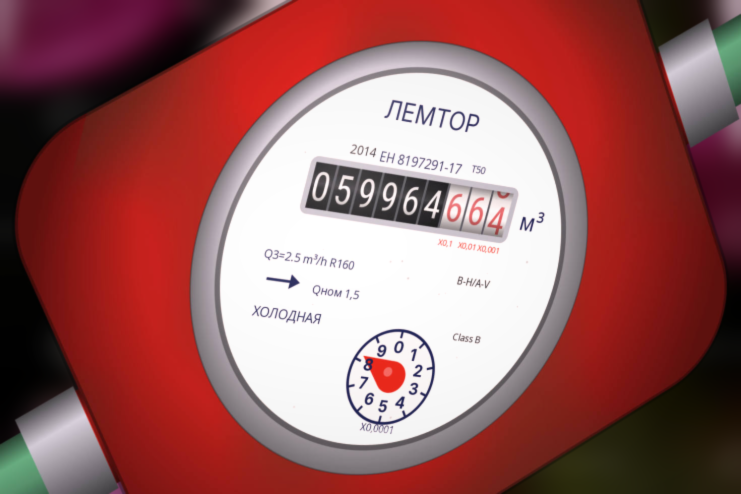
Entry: 59964.6638 m³
